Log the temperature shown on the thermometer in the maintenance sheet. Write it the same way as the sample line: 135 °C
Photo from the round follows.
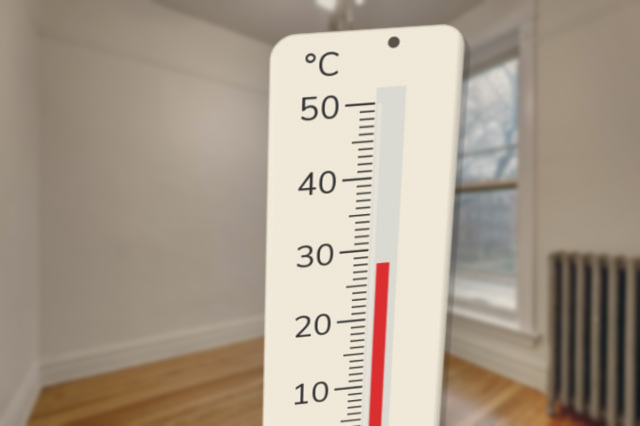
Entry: 28 °C
